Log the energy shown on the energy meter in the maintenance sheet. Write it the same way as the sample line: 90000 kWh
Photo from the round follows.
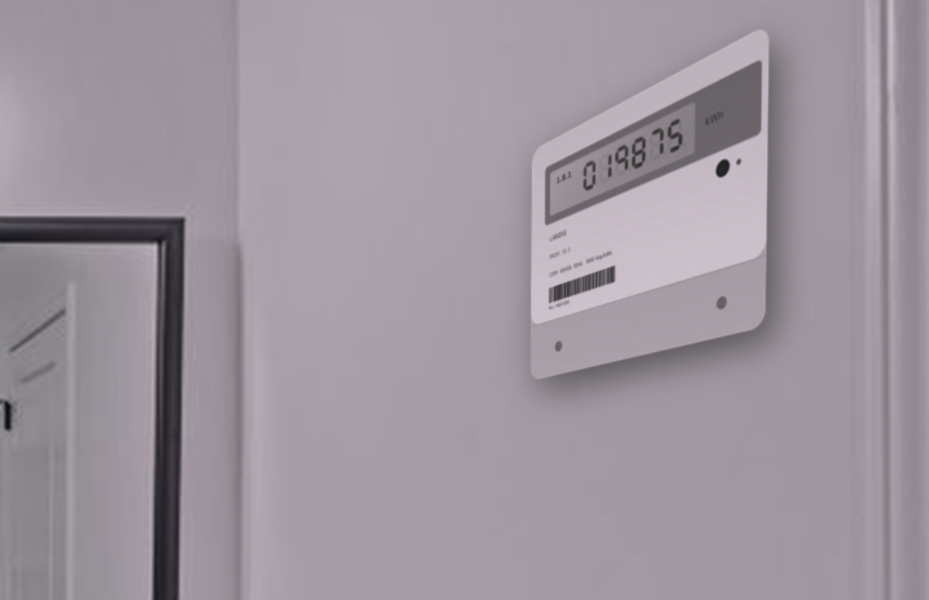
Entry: 19875 kWh
